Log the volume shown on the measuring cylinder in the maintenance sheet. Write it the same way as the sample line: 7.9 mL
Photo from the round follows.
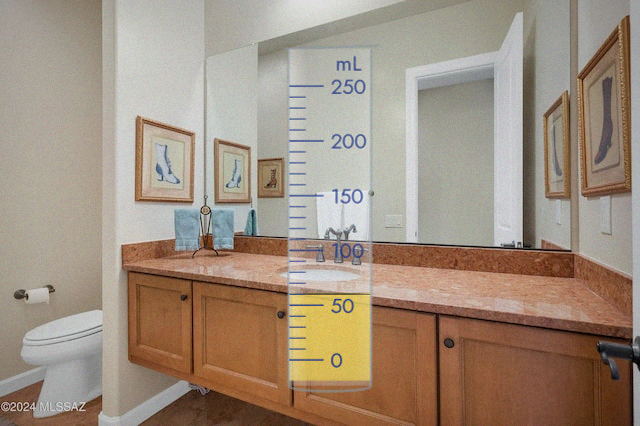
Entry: 60 mL
